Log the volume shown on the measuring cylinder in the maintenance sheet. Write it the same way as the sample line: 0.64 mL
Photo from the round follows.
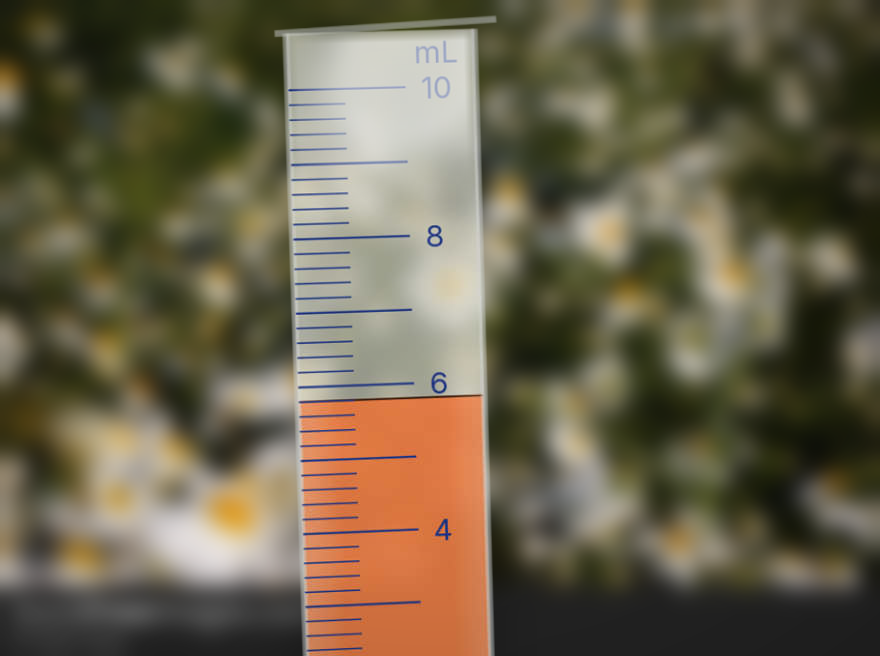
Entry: 5.8 mL
